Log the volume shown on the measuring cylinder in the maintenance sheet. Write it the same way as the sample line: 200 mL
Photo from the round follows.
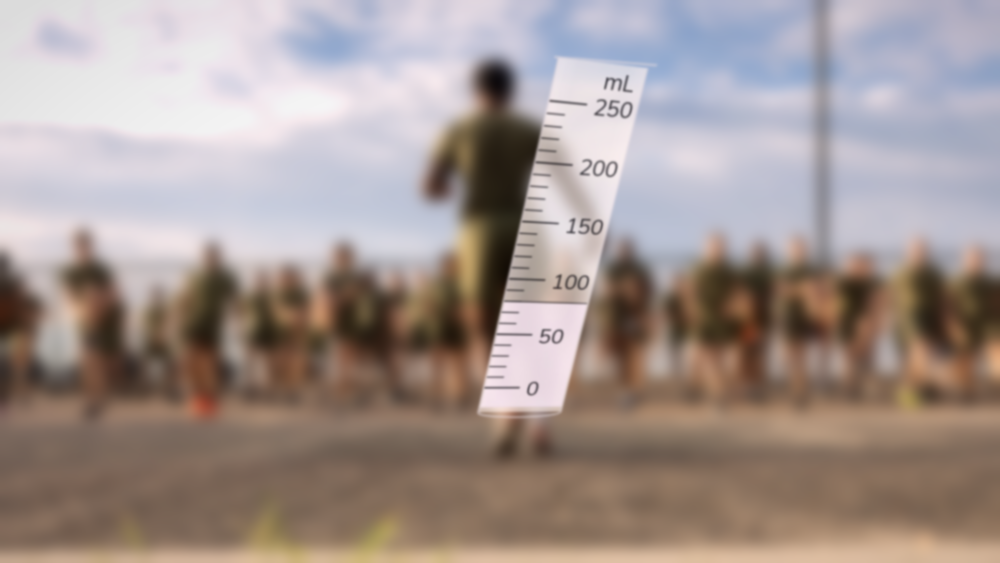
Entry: 80 mL
